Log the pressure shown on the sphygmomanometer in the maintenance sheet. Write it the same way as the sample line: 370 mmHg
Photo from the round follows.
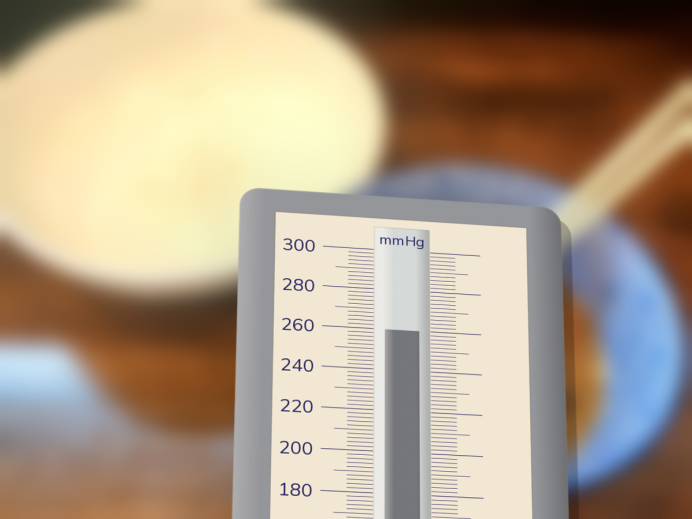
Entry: 260 mmHg
